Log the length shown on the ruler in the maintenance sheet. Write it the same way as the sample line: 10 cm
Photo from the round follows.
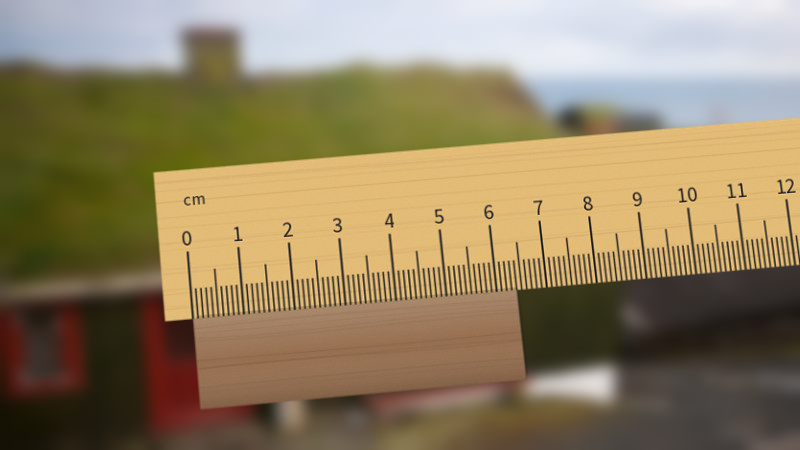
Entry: 6.4 cm
